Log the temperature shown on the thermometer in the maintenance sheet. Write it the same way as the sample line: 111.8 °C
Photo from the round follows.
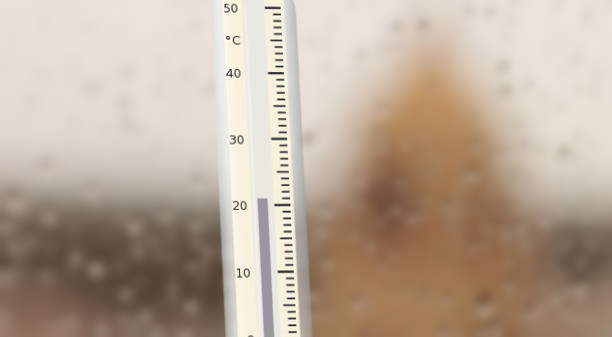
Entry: 21 °C
